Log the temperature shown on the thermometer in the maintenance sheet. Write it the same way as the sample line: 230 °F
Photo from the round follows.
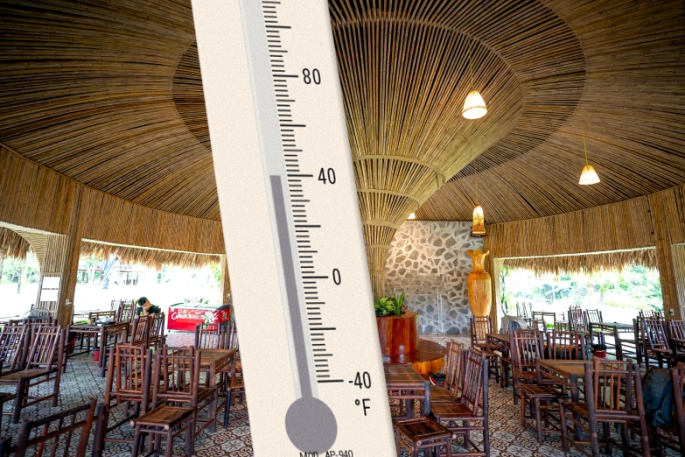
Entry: 40 °F
